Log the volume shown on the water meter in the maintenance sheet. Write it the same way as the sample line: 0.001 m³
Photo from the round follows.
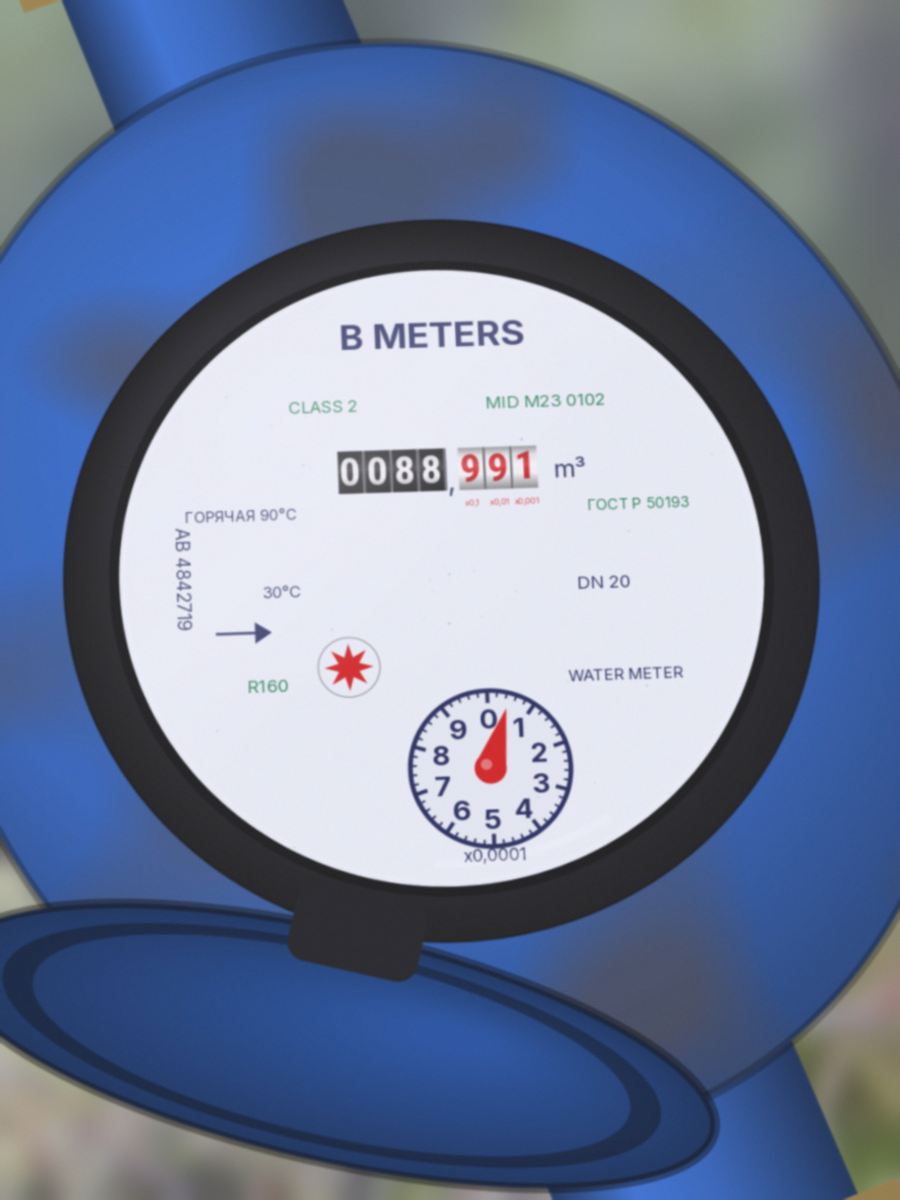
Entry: 88.9910 m³
